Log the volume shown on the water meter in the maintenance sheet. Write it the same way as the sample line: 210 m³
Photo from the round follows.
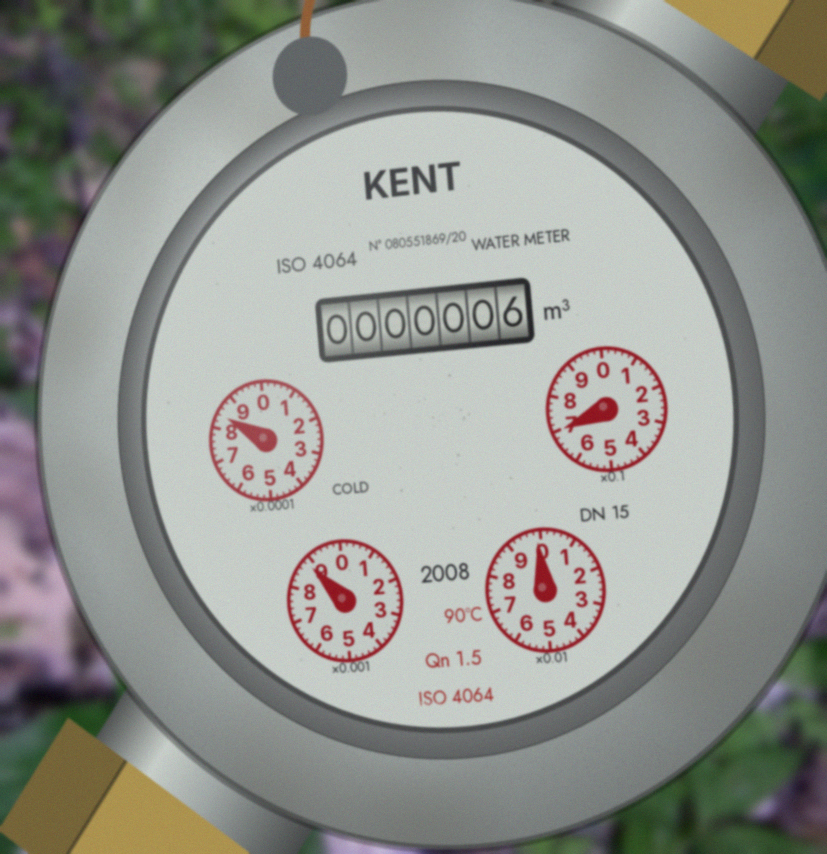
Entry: 6.6988 m³
